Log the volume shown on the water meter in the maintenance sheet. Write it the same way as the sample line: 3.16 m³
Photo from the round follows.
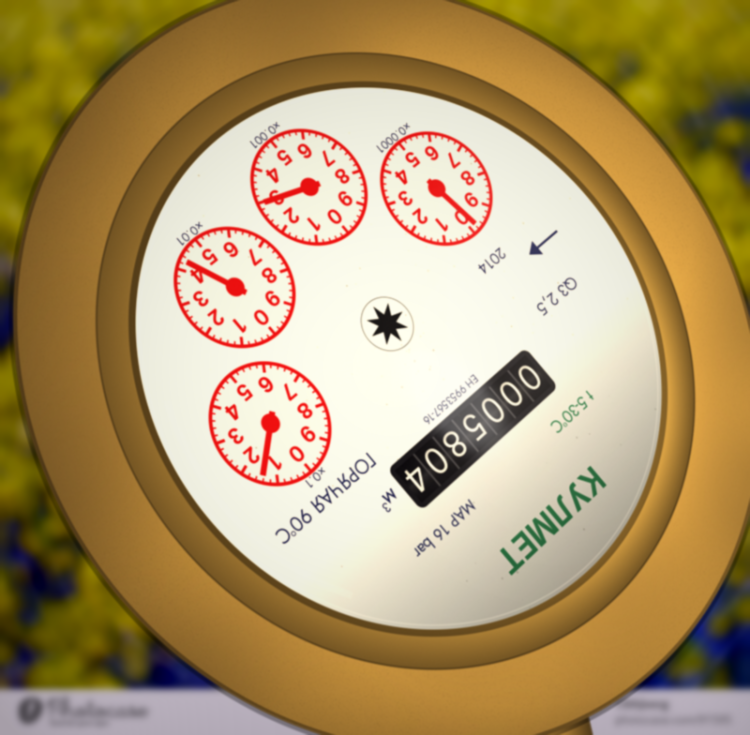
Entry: 5804.1429 m³
